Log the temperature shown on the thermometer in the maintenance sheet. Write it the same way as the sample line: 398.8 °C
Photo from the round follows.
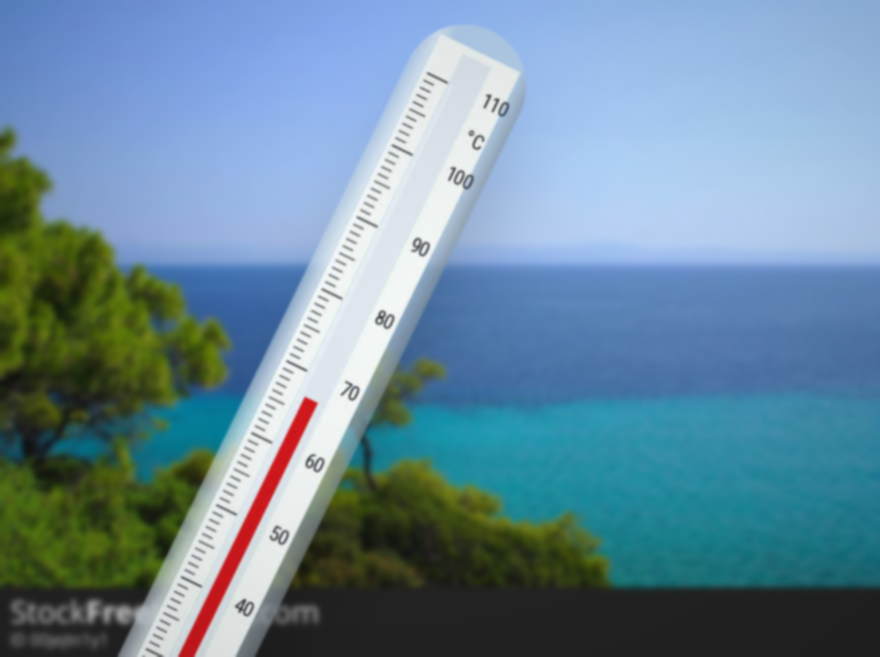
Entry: 67 °C
